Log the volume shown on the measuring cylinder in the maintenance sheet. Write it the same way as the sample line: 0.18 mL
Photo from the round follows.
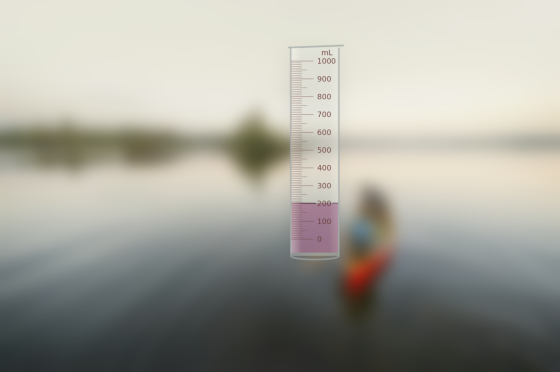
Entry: 200 mL
